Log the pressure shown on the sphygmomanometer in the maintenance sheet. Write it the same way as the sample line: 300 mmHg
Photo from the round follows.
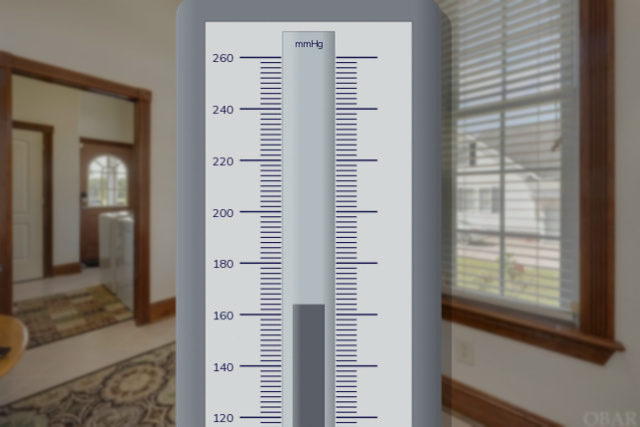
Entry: 164 mmHg
